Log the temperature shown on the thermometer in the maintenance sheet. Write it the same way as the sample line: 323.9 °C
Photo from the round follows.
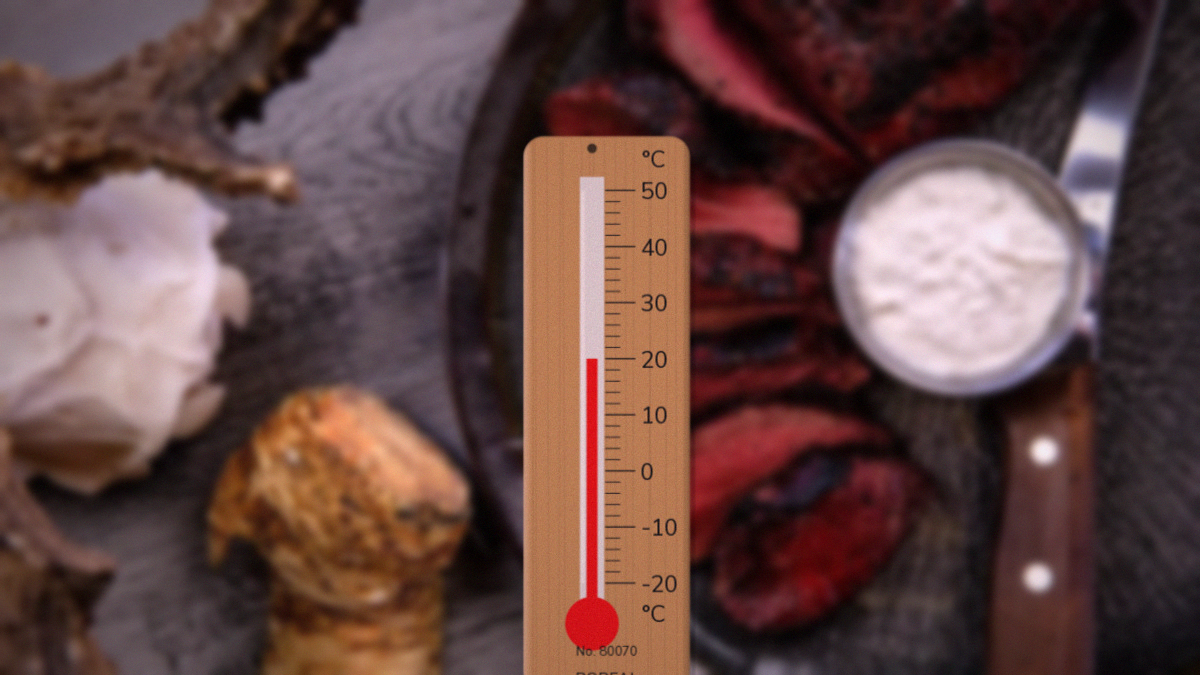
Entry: 20 °C
